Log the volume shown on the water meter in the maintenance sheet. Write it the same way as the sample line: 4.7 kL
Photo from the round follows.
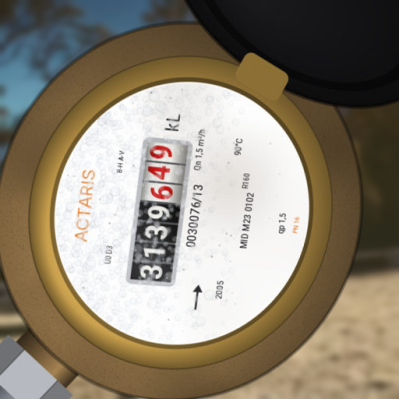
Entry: 3139.649 kL
